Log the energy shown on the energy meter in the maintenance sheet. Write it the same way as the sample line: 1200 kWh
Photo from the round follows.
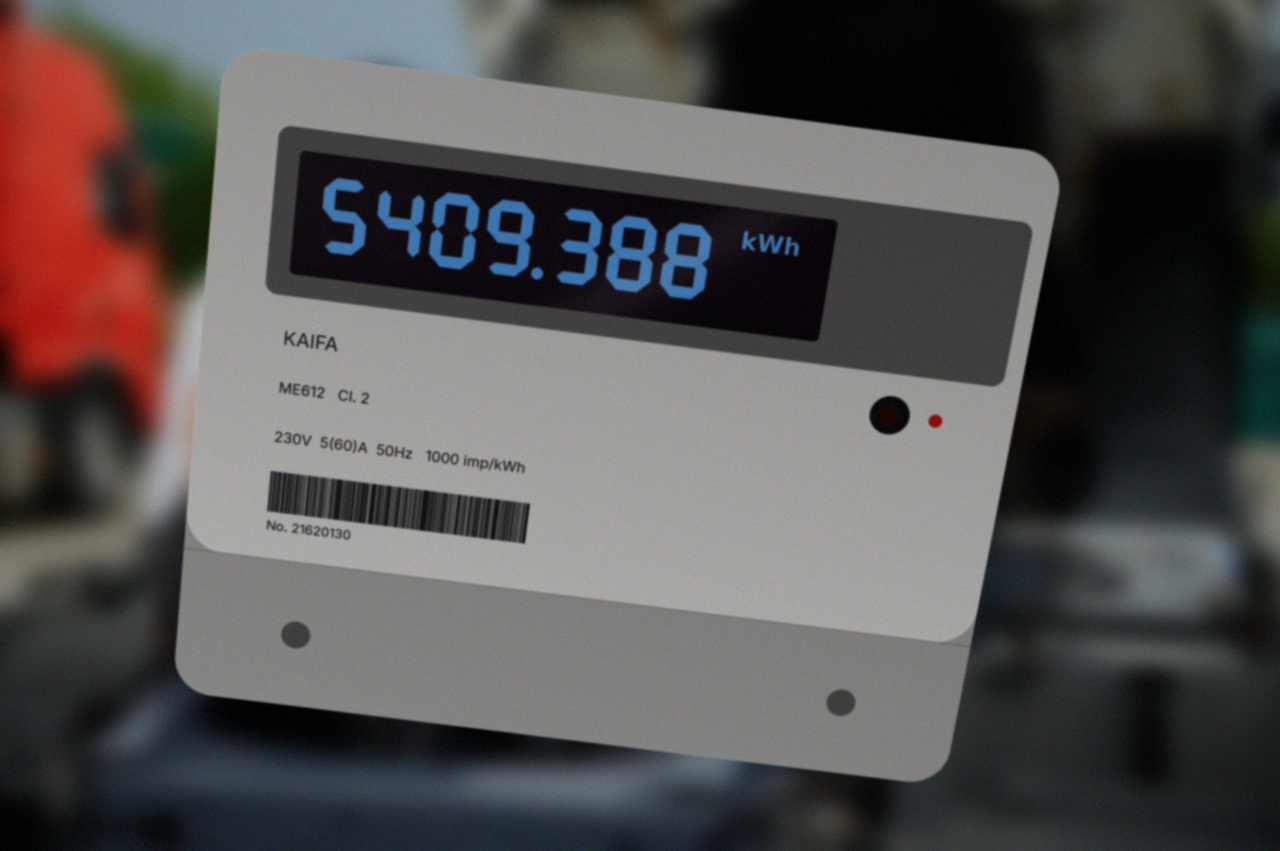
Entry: 5409.388 kWh
